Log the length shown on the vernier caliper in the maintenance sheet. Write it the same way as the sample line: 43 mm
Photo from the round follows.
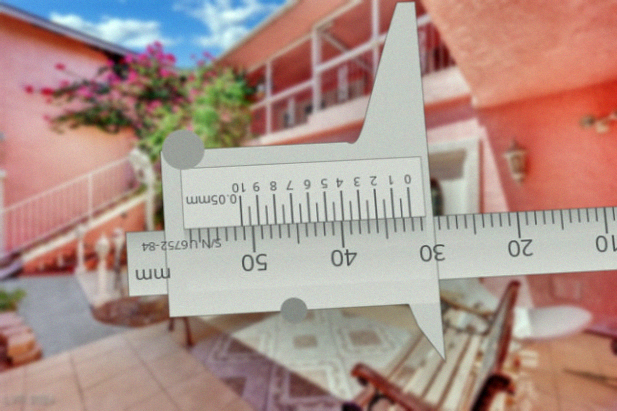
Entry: 32.2 mm
